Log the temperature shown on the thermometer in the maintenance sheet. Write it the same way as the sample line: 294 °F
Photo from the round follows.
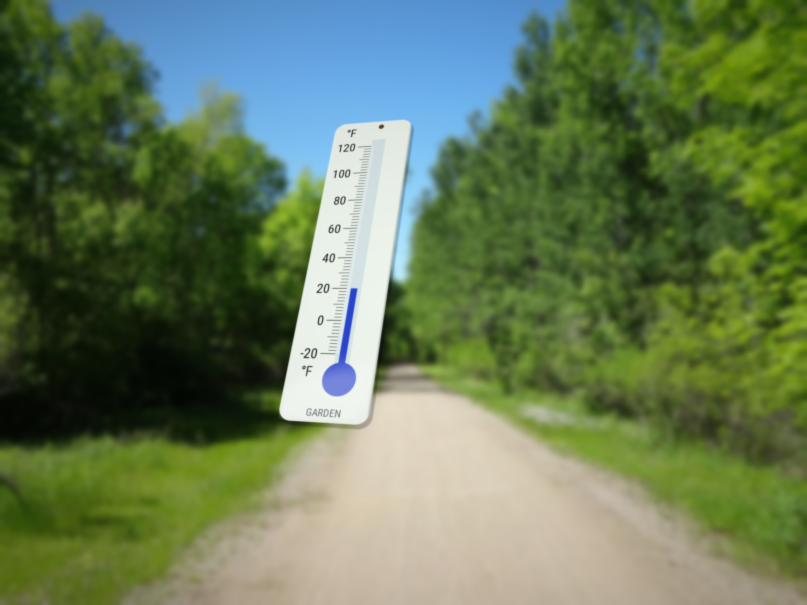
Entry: 20 °F
